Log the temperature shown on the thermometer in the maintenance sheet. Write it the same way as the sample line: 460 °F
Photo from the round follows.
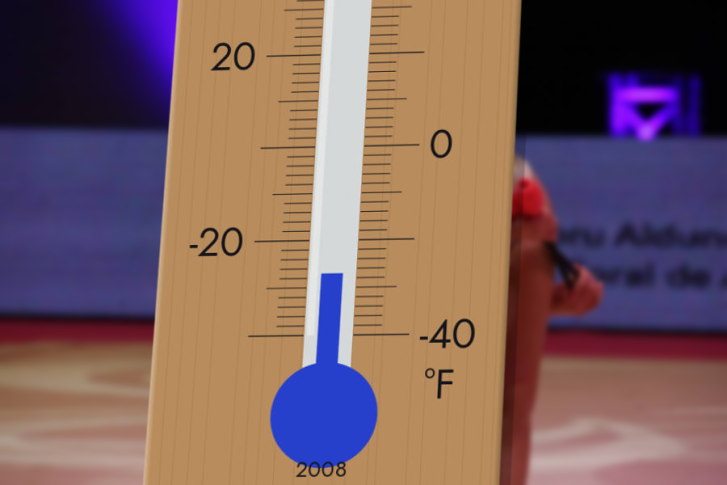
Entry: -27 °F
